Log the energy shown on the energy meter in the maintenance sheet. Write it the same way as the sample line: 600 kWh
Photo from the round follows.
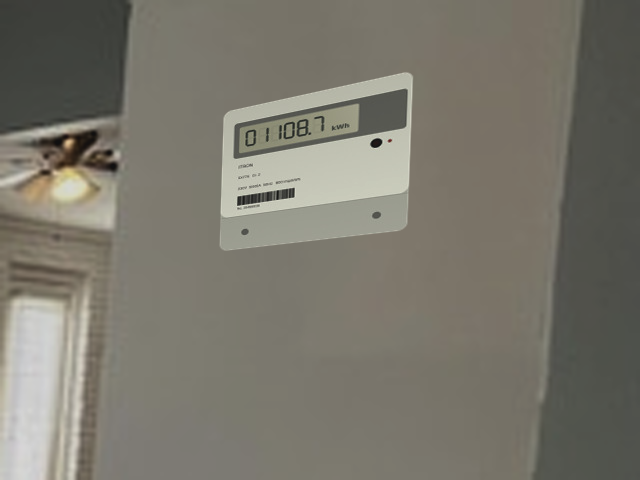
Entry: 1108.7 kWh
